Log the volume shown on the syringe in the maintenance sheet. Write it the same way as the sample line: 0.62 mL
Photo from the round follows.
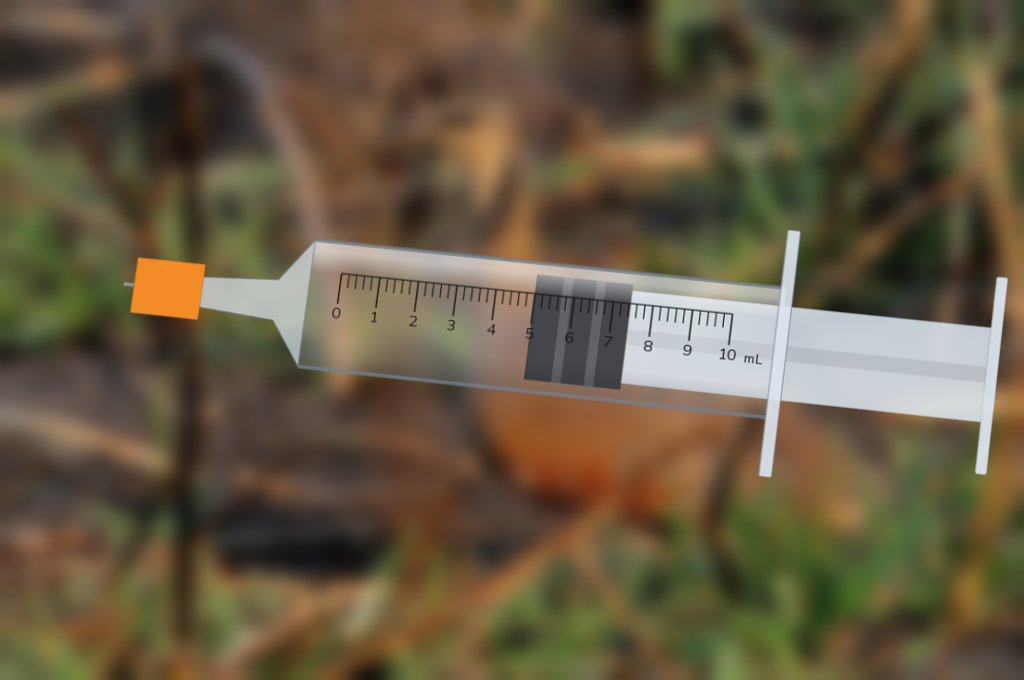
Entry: 5 mL
